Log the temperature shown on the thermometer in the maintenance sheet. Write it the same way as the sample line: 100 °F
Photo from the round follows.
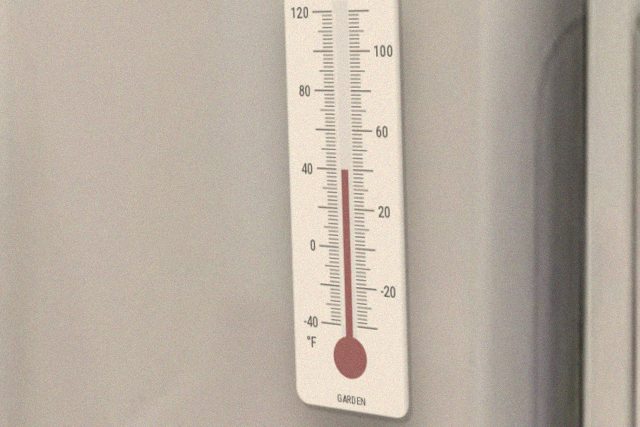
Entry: 40 °F
